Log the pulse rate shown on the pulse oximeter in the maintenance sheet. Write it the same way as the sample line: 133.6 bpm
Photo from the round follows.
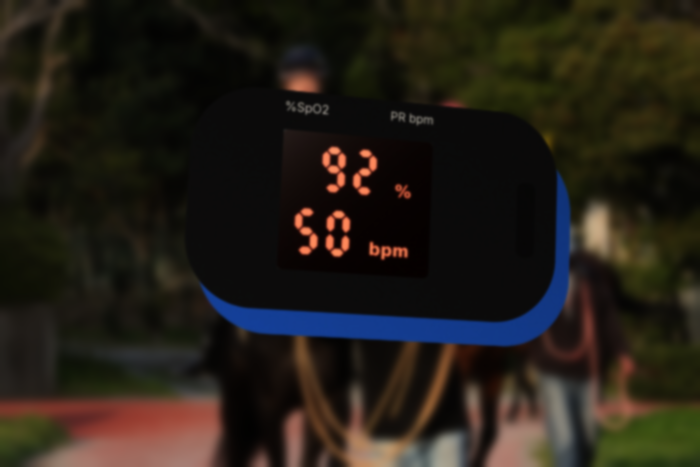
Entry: 50 bpm
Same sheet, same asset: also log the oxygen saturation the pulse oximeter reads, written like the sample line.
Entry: 92 %
